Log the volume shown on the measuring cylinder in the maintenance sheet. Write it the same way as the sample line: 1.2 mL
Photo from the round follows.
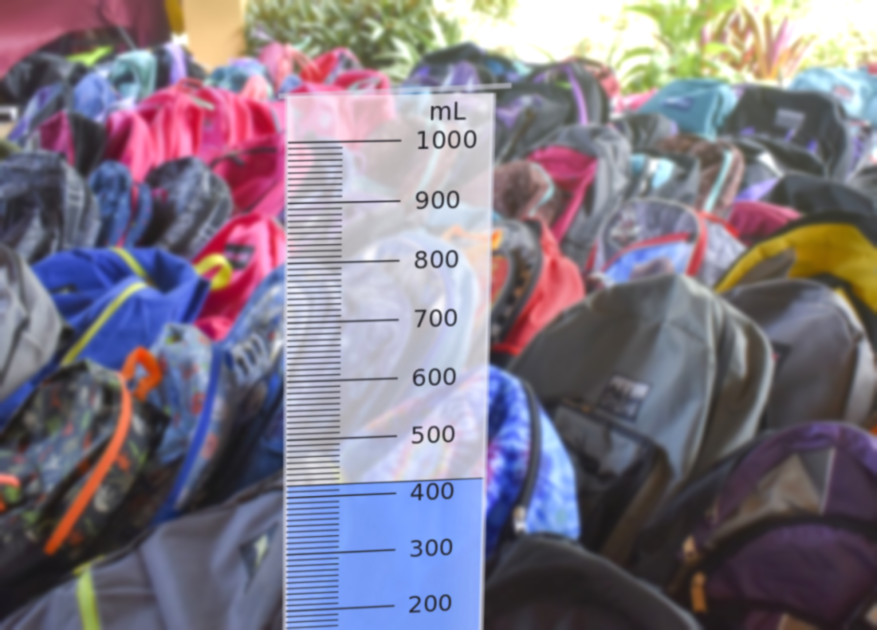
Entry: 420 mL
